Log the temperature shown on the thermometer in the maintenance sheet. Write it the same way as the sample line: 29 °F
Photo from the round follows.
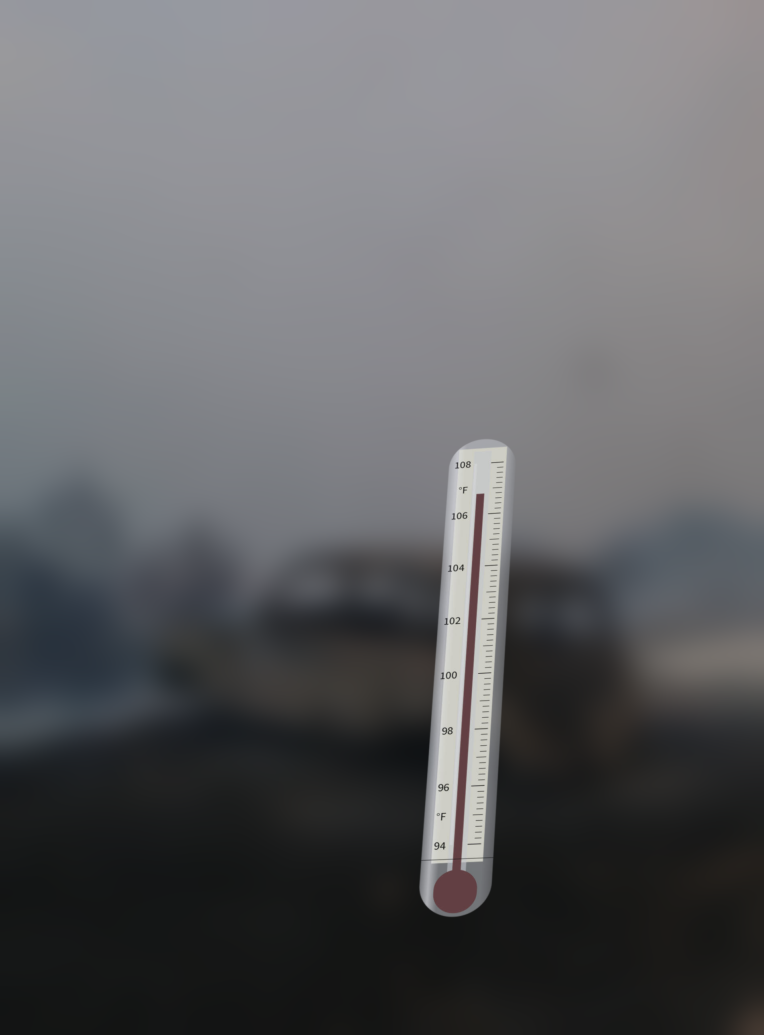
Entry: 106.8 °F
